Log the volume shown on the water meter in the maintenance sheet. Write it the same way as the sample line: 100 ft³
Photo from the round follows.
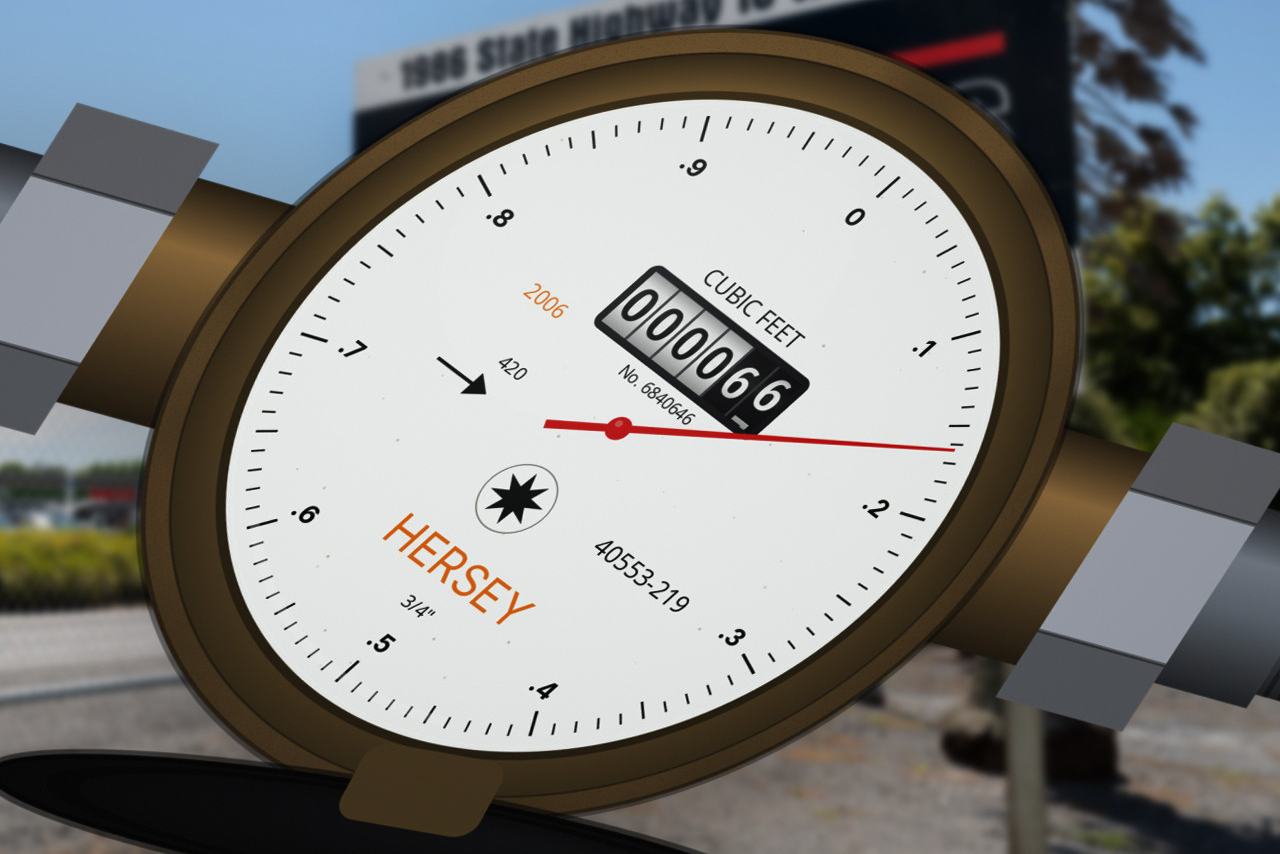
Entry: 66.16 ft³
